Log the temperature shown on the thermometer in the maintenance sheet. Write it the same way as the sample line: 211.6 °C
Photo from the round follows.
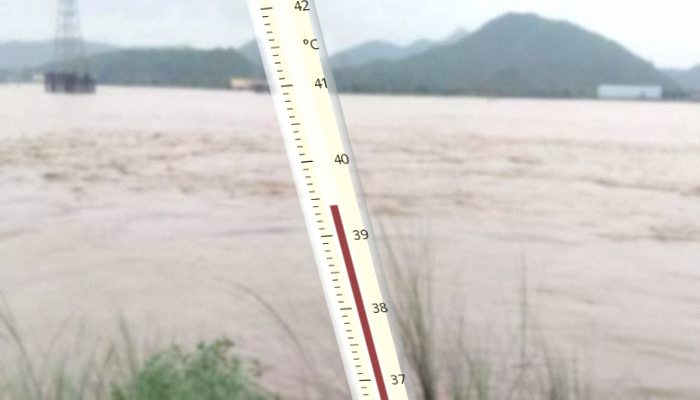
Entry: 39.4 °C
